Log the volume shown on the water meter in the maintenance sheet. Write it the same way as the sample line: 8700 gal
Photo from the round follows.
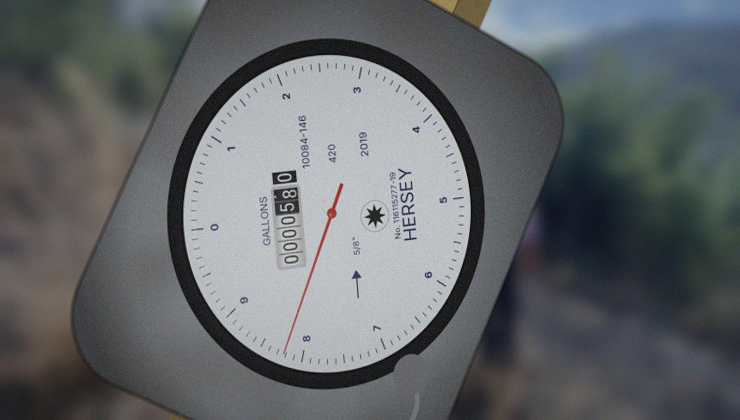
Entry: 578.2 gal
